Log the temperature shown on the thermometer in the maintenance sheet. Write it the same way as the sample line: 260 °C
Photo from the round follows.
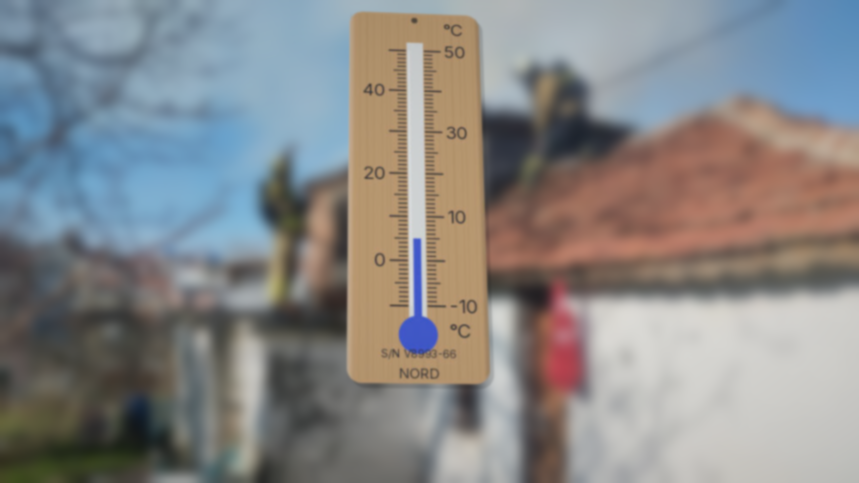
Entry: 5 °C
